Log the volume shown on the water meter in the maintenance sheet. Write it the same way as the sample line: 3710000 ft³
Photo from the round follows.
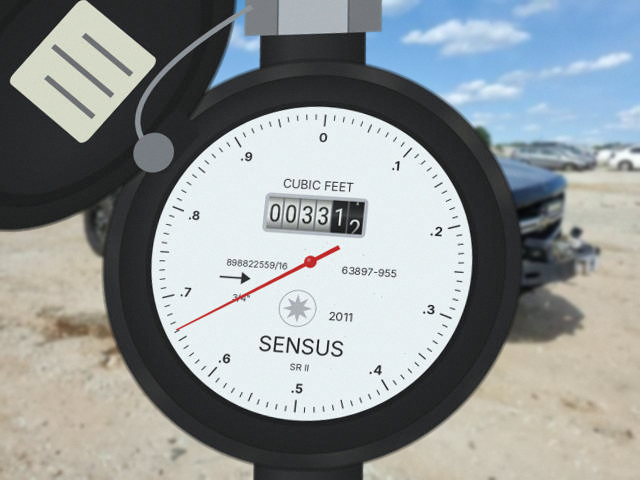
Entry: 3311.66 ft³
